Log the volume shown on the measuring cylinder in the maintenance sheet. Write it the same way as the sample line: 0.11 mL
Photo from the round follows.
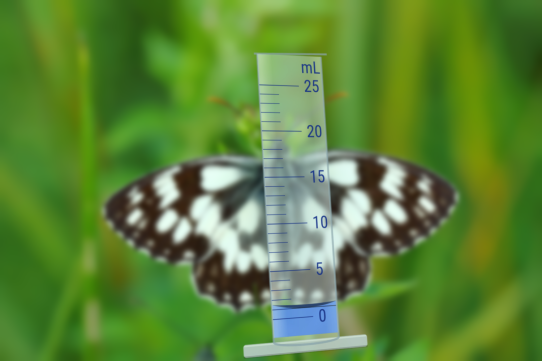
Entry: 1 mL
